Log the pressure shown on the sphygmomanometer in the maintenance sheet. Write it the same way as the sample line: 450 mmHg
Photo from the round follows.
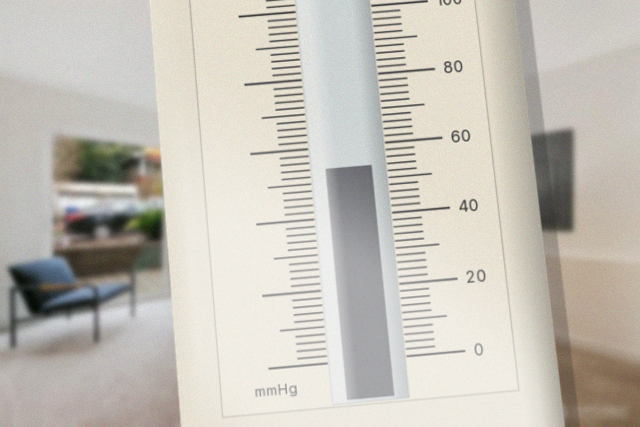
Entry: 54 mmHg
